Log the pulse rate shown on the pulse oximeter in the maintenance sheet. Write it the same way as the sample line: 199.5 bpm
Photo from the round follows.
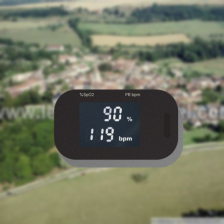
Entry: 119 bpm
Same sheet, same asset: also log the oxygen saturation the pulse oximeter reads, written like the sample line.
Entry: 90 %
